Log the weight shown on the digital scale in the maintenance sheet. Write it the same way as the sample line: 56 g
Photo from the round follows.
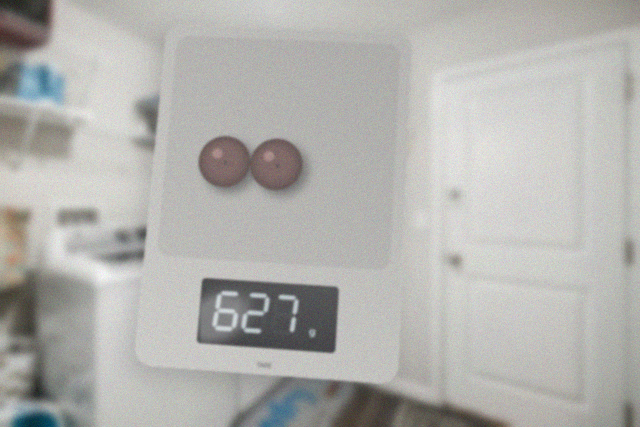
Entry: 627 g
